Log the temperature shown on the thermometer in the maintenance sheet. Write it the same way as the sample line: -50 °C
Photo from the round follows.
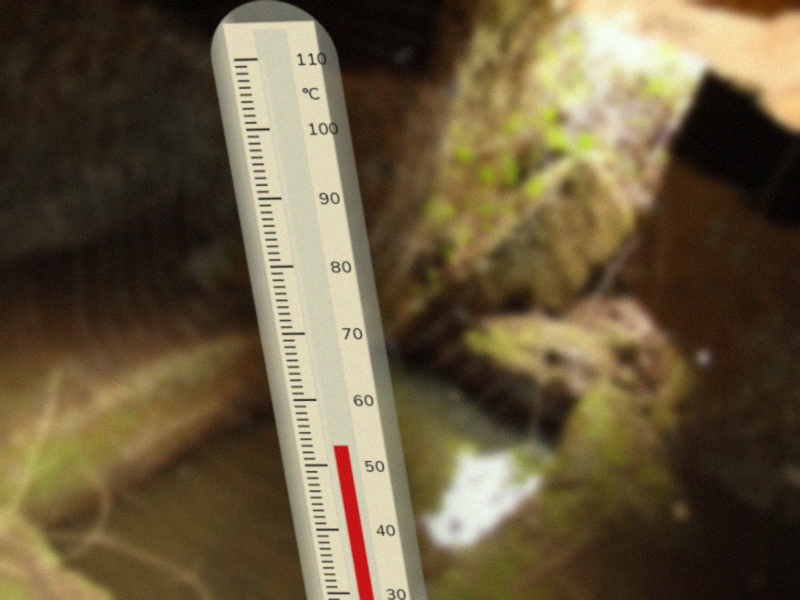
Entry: 53 °C
